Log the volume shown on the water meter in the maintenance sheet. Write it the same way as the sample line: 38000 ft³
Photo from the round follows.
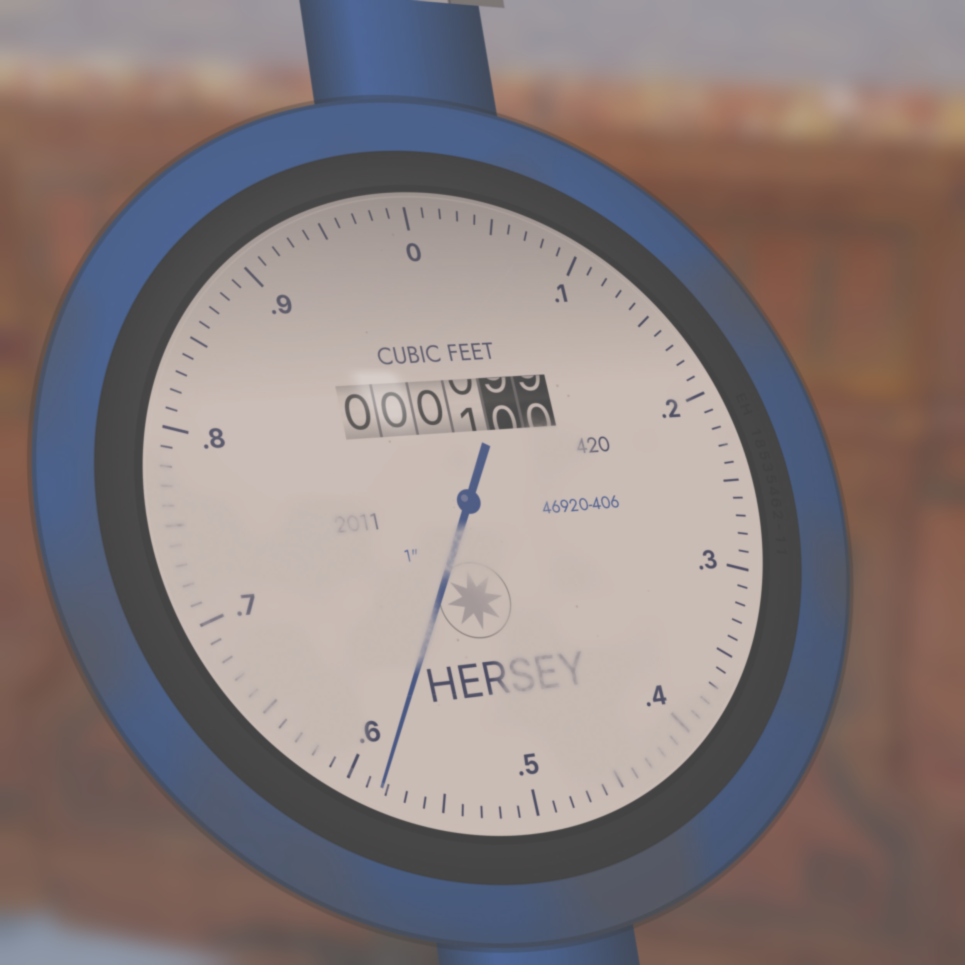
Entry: 99.58 ft³
